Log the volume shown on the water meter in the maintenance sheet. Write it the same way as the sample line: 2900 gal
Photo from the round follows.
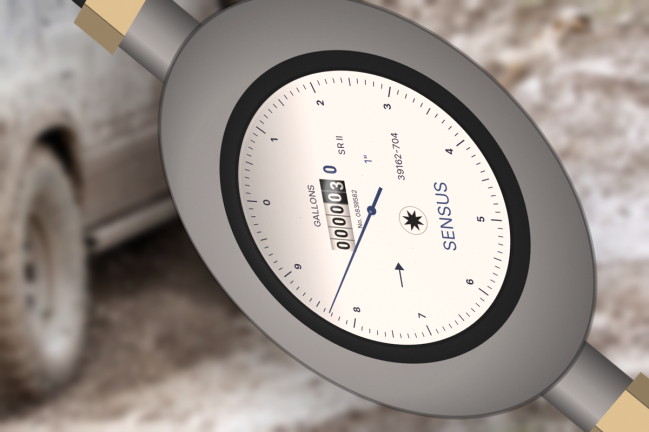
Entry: 28.3 gal
